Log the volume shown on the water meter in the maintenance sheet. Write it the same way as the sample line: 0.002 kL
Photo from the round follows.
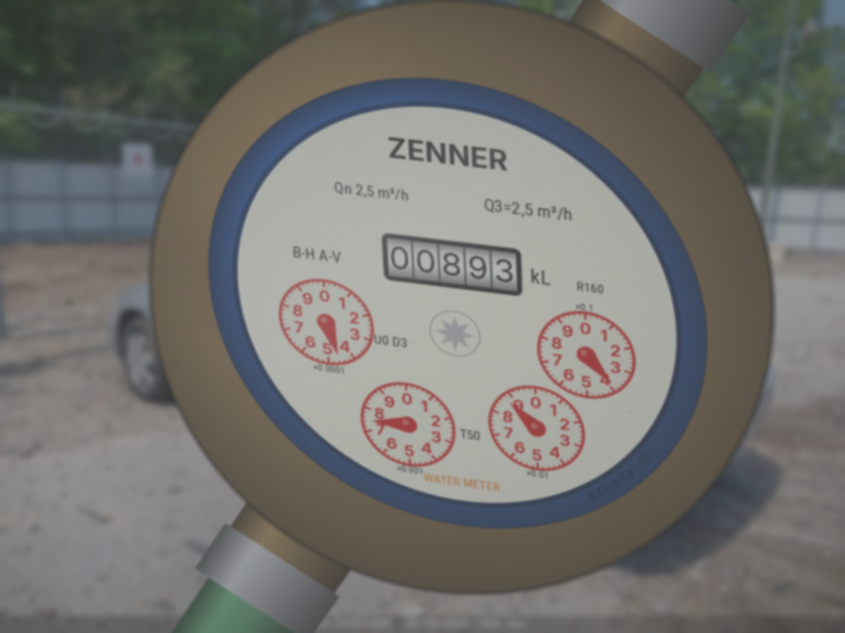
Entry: 893.3874 kL
